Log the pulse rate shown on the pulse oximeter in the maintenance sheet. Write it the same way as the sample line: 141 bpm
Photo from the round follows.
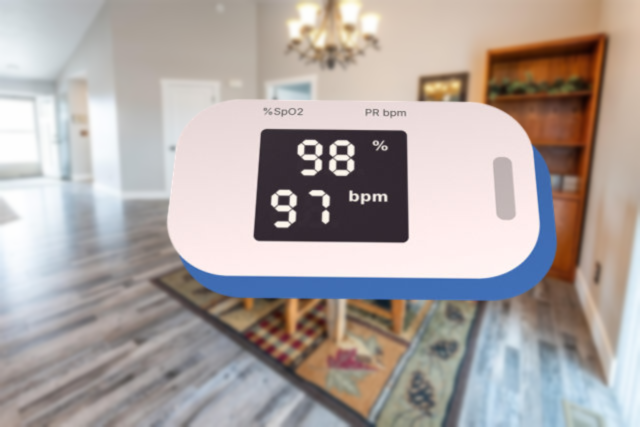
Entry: 97 bpm
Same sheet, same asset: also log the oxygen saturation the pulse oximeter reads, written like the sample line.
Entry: 98 %
